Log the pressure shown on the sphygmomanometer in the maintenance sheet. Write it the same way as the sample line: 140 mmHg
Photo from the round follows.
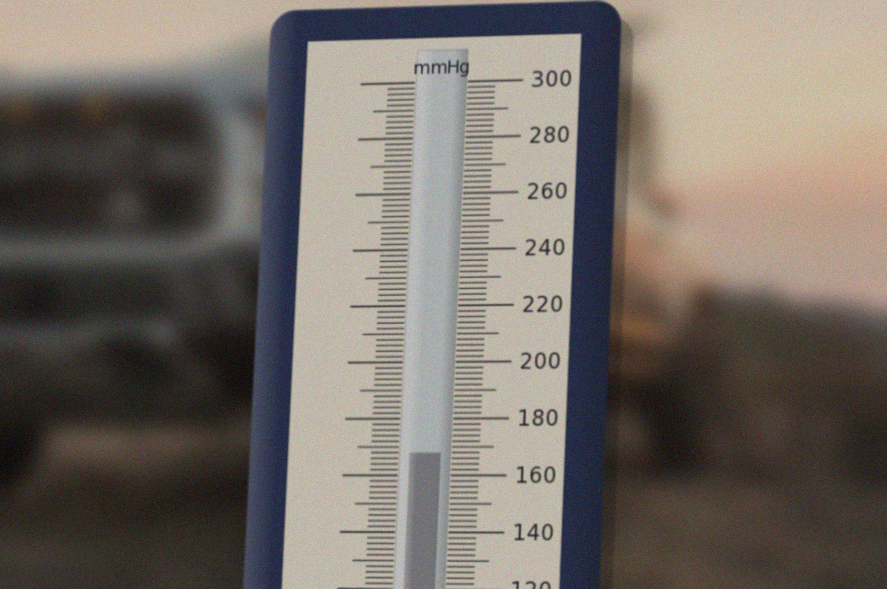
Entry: 168 mmHg
